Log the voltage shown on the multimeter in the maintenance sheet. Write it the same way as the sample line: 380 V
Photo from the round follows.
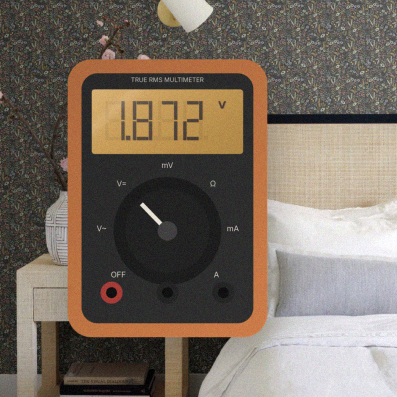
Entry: 1.872 V
